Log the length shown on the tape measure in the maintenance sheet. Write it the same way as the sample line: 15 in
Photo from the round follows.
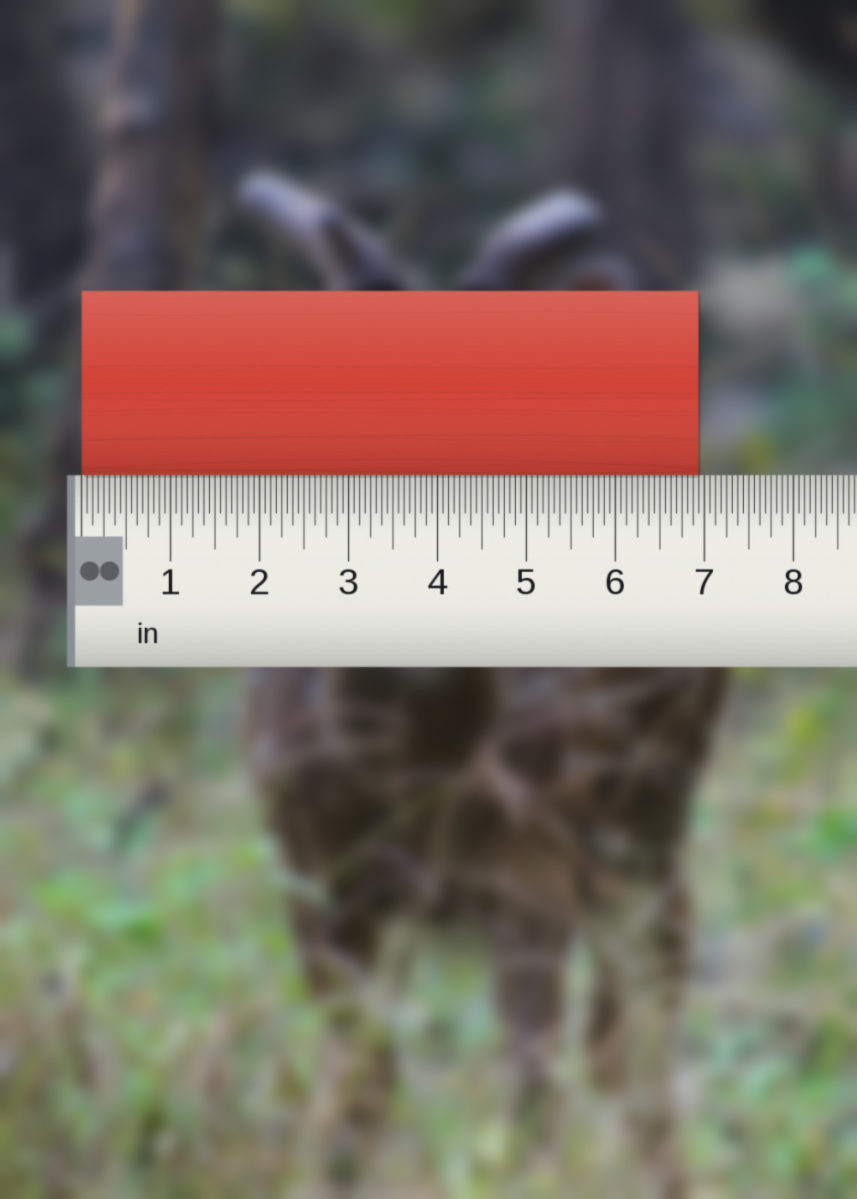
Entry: 6.9375 in
